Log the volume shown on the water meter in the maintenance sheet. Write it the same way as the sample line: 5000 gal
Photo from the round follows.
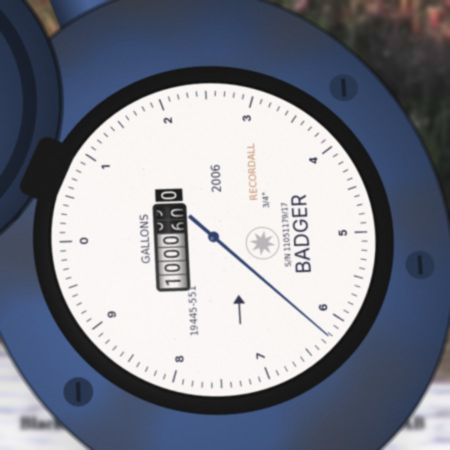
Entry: 1000596.2 gal
